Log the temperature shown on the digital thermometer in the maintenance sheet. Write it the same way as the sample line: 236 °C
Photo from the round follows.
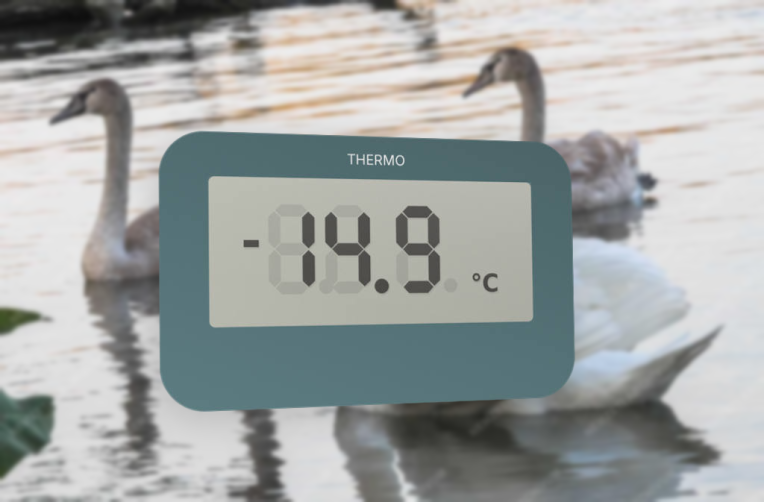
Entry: -14.9 °C
